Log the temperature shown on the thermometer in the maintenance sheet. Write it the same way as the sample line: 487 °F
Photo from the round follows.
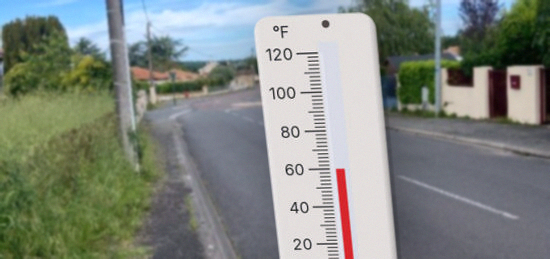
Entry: 60 °F
